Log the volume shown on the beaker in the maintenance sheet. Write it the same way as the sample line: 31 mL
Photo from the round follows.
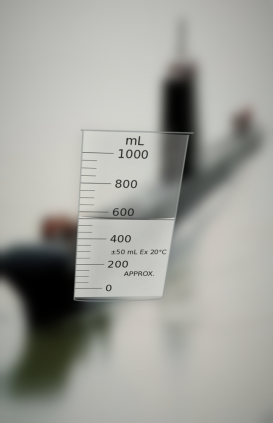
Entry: 550 mL
